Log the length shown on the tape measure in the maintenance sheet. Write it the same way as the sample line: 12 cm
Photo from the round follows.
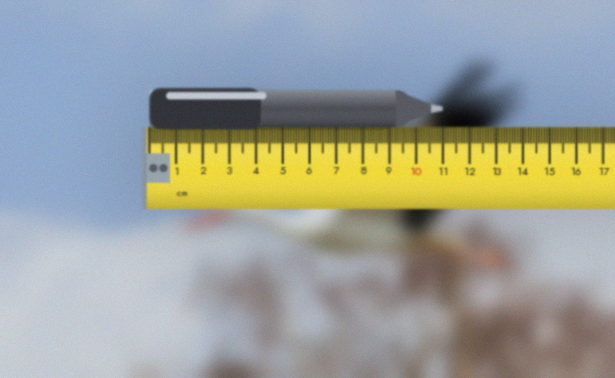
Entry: 11 cm
